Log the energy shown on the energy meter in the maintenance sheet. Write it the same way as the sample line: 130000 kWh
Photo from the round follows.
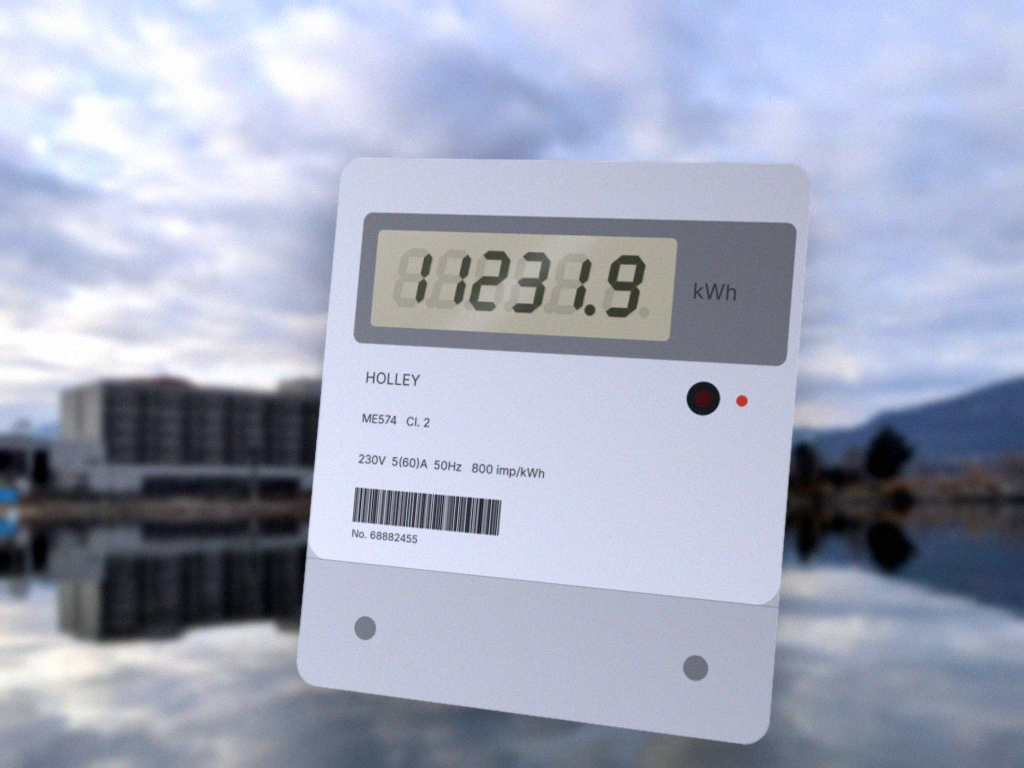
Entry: 11231.9 kWh
